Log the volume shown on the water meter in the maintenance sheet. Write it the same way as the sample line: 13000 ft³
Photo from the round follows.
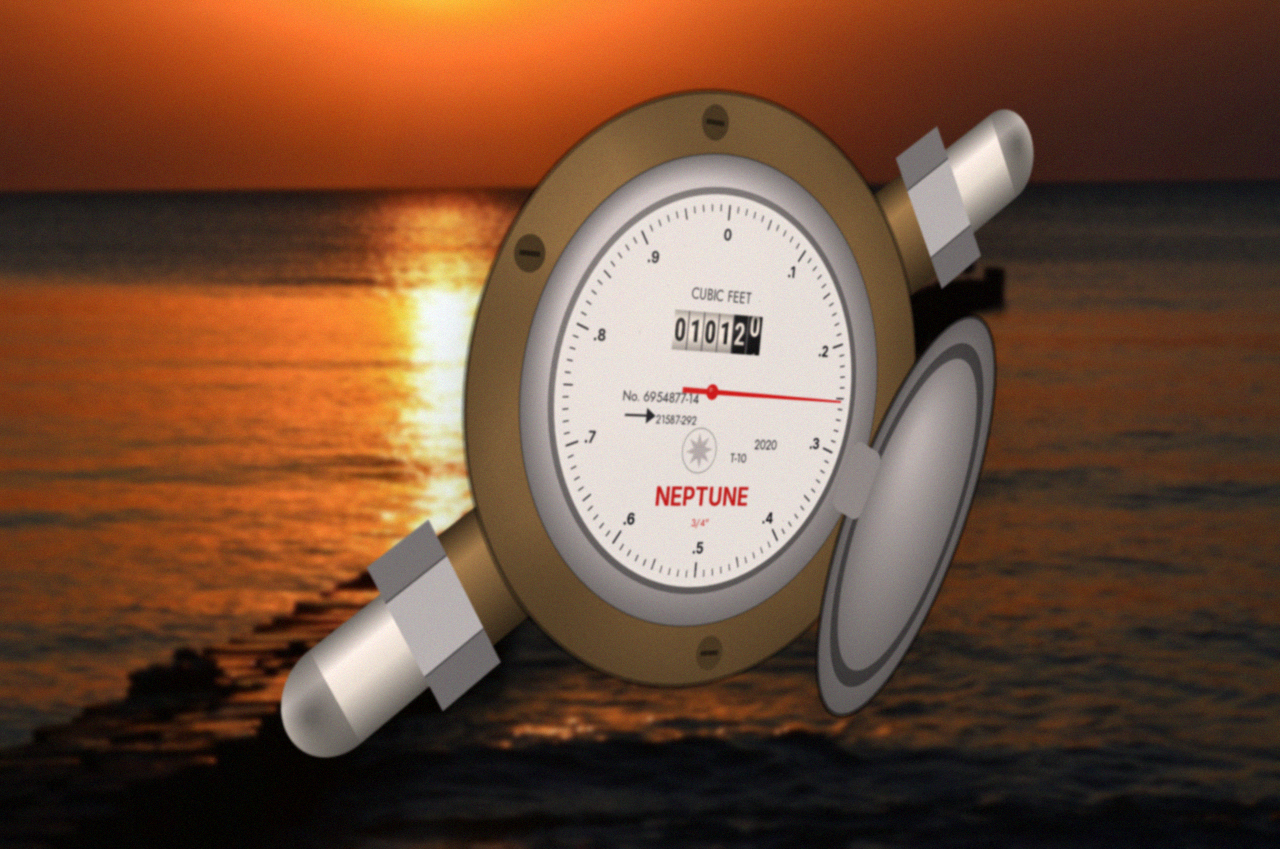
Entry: 10120.25 ft³
